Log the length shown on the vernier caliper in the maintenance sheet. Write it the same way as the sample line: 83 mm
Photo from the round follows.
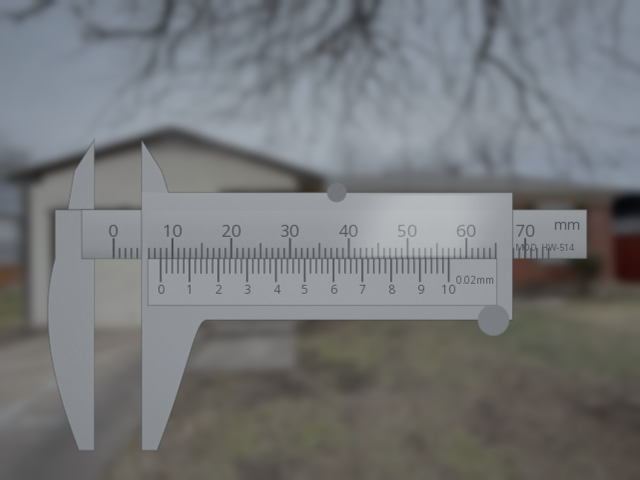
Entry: 8.0 mm
